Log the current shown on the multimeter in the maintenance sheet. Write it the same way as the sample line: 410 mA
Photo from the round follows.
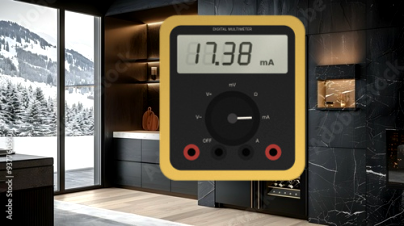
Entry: 17.38 mA
